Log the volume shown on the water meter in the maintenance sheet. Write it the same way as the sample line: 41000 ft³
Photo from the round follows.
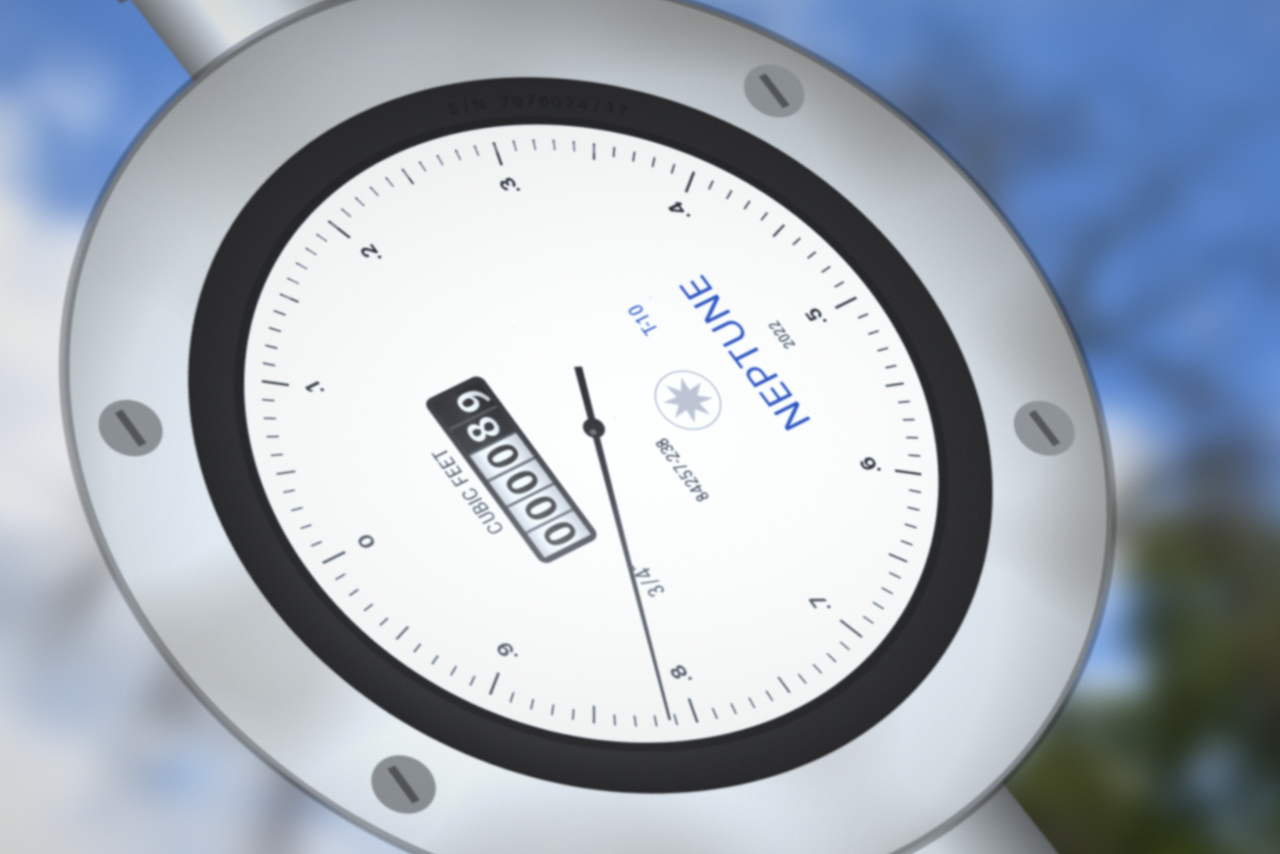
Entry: 88.81 ft³
